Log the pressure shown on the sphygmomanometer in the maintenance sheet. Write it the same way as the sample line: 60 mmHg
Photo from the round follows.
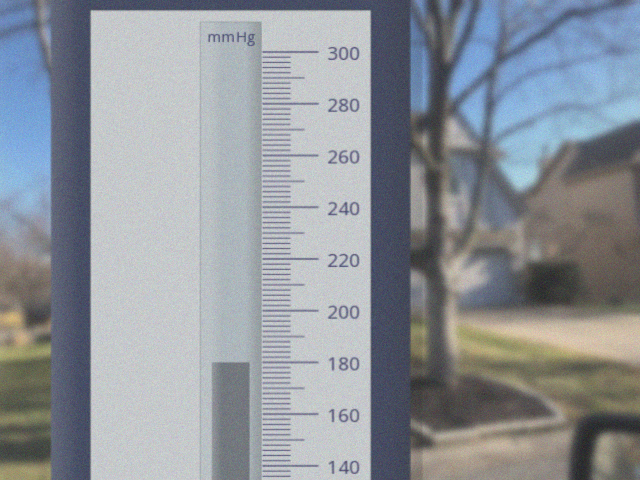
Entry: 180 mmHg
